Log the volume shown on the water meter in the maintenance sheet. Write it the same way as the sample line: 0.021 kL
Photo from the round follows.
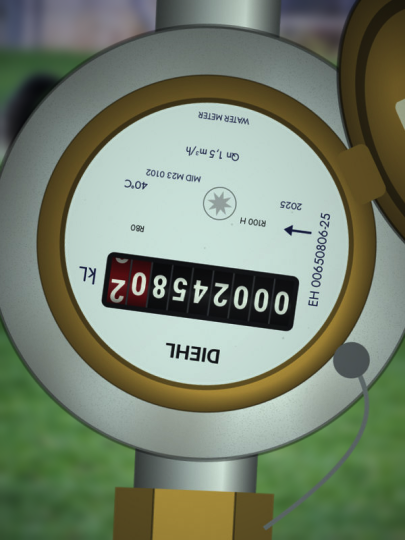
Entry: 2458.02 kL
